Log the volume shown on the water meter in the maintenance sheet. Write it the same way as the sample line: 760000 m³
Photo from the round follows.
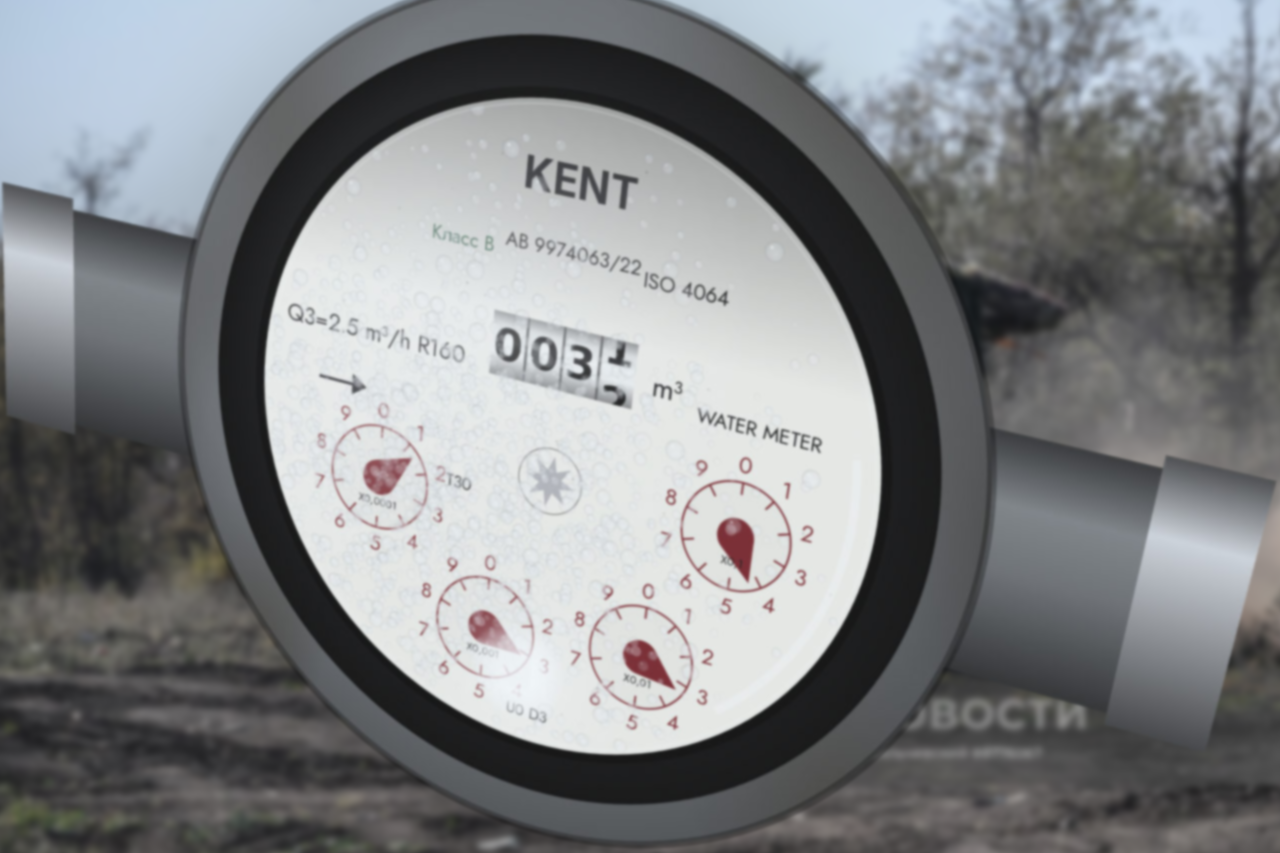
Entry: 31.4331 m³
